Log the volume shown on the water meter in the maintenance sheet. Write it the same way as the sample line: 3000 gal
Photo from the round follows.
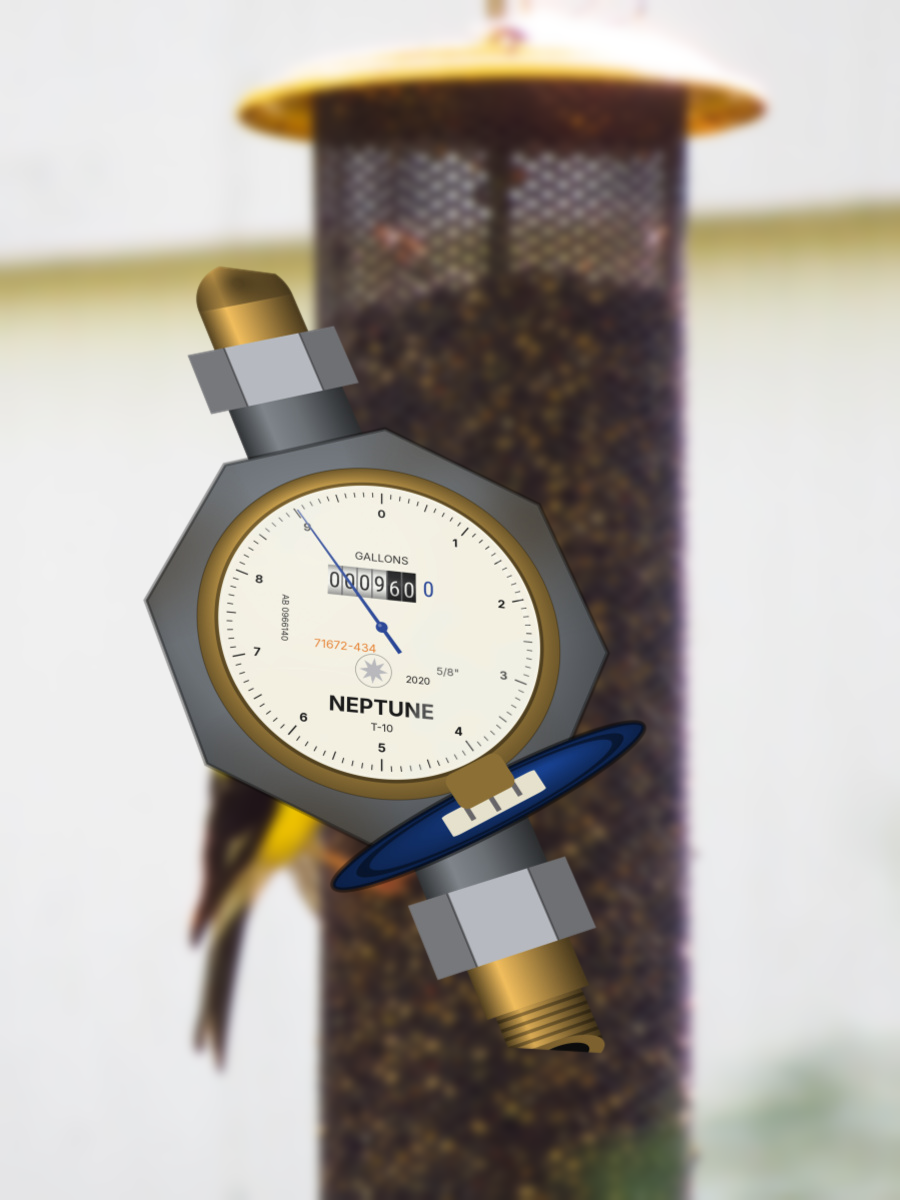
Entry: 9599.0 gal
